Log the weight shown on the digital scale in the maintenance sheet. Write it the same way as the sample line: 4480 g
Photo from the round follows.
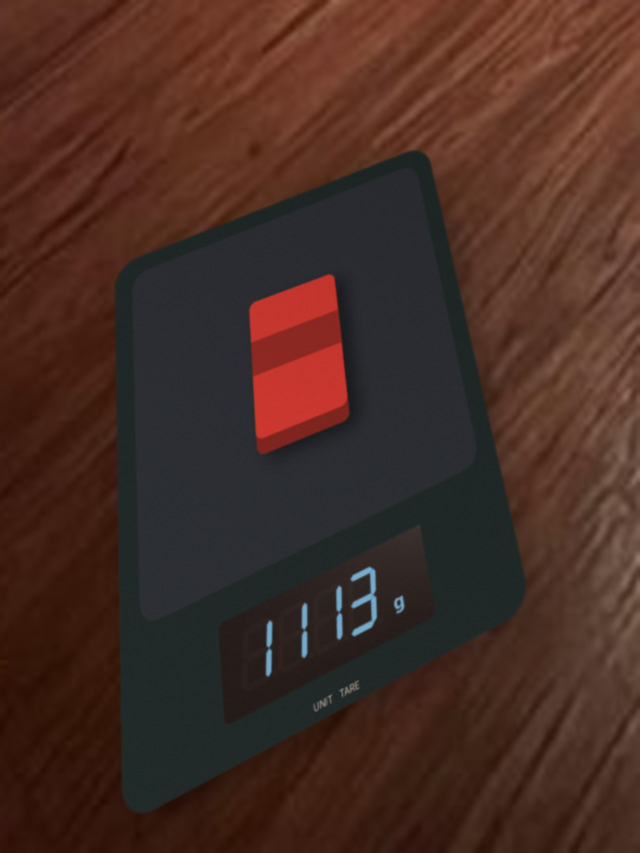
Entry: 1113 g
